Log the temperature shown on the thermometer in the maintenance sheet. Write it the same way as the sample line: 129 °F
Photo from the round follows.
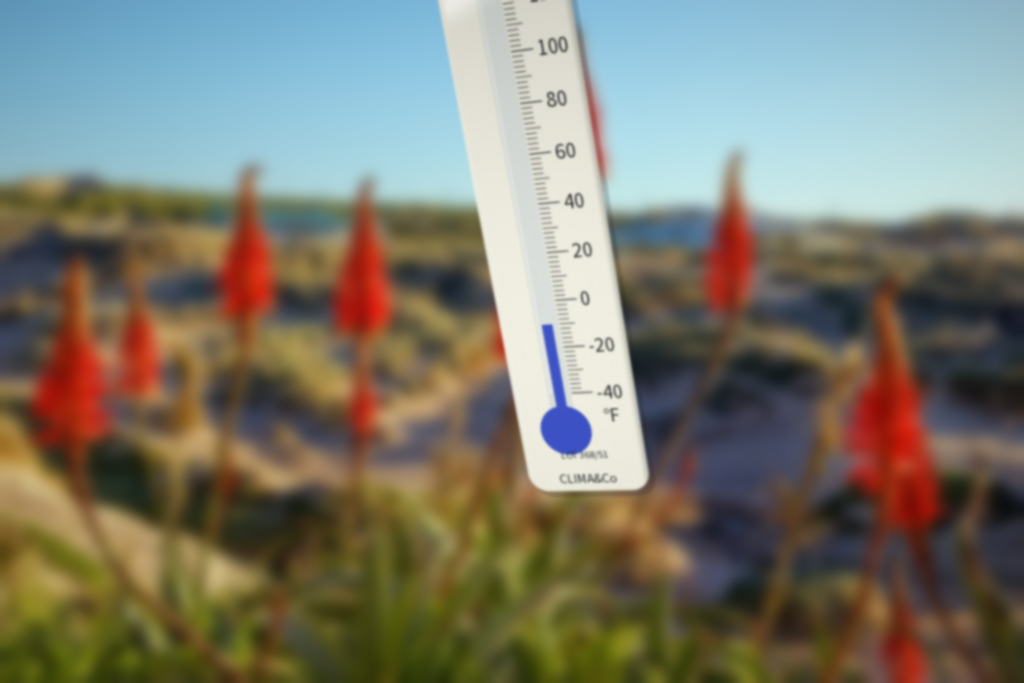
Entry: -10 °F
